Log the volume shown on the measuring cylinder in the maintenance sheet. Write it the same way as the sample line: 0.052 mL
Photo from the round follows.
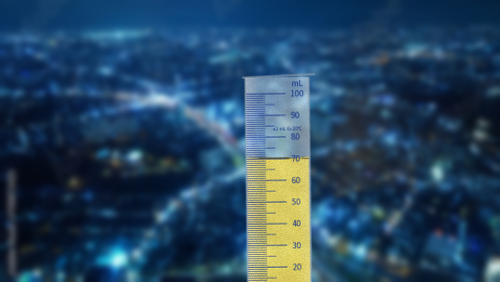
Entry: 70 mL
